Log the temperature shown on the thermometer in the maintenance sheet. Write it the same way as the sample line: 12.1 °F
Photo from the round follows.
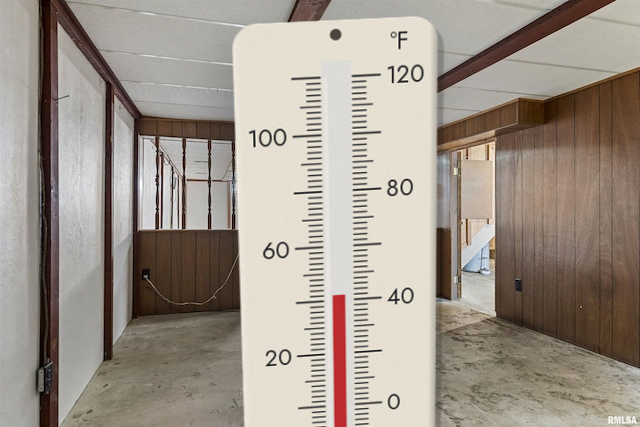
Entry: 42 °F
